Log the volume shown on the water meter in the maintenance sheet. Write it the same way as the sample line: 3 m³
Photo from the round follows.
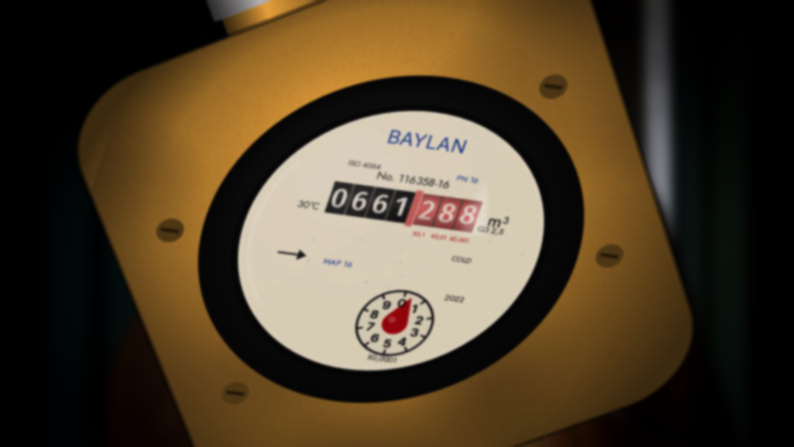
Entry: 661.2880 m³
